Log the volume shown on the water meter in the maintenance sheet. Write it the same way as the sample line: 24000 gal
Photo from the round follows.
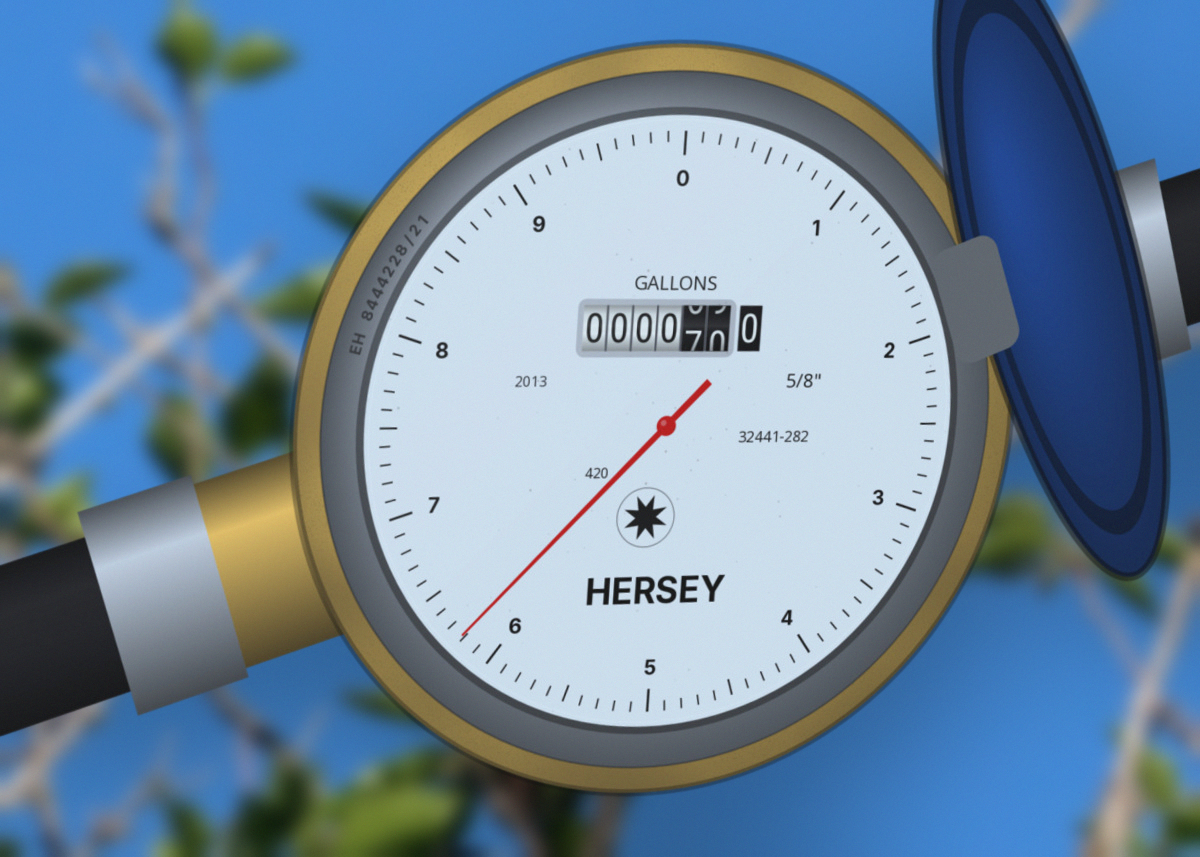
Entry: 696.2 gal
